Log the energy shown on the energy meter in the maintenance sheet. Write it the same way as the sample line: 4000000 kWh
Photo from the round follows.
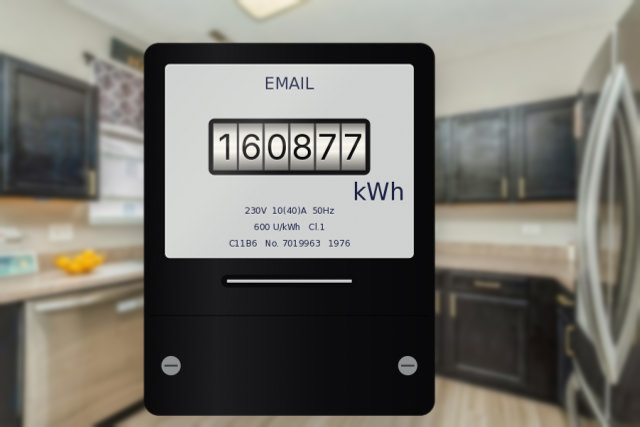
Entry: 160877 kWh
